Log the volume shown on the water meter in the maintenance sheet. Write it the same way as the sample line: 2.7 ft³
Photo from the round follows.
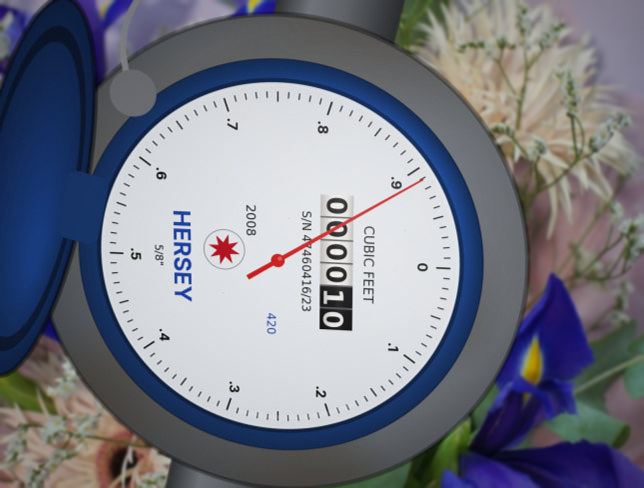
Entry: 9.91 ft³
